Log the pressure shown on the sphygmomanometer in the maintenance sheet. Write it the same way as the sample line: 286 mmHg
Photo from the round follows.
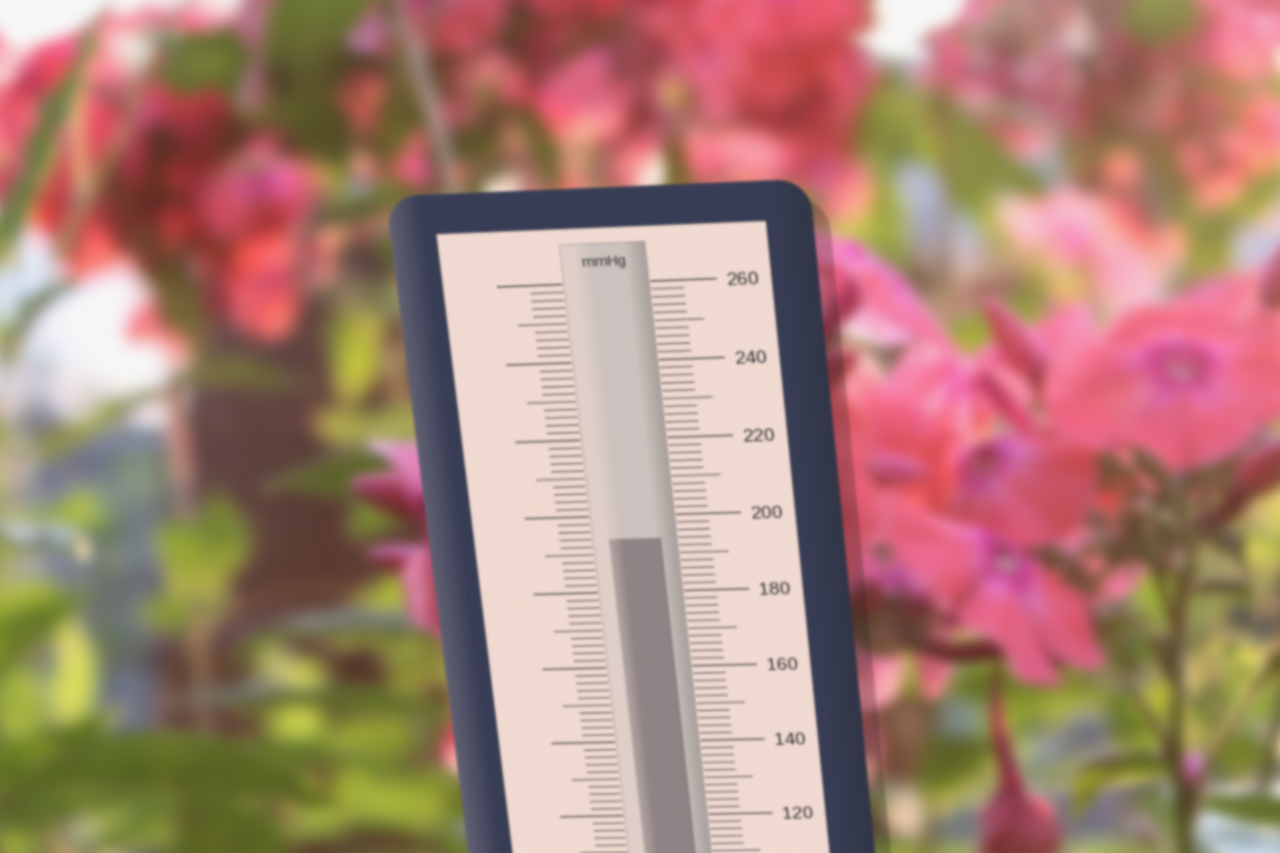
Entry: 194 mmHg
